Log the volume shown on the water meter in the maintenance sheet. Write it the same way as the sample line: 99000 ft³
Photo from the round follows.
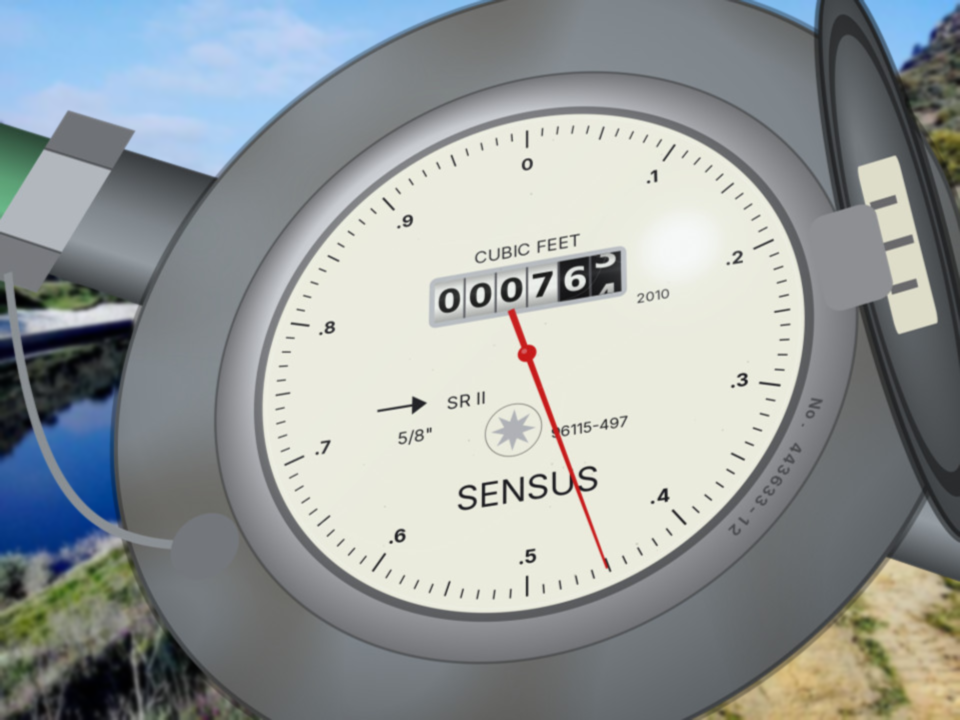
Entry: 763.45 ft³
